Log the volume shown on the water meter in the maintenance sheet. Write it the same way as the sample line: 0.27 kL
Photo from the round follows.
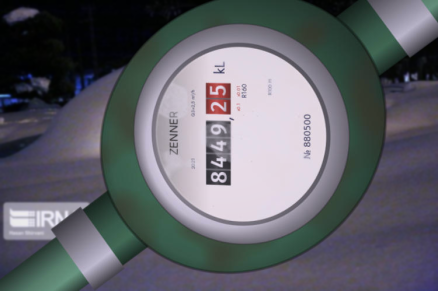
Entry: 8449.25 kL
